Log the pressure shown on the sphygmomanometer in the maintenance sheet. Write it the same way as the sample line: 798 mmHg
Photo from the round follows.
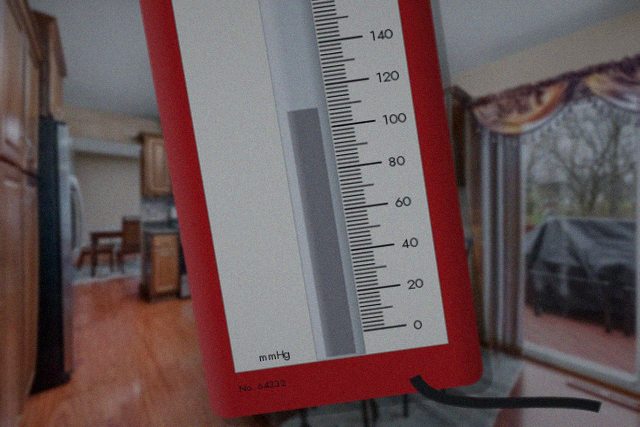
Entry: 110 mmHg
